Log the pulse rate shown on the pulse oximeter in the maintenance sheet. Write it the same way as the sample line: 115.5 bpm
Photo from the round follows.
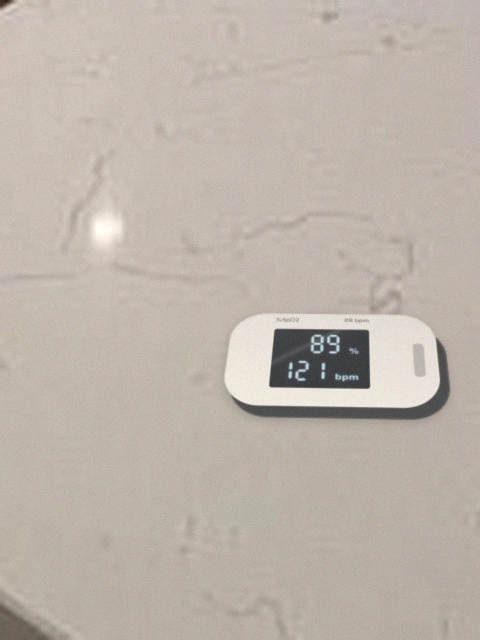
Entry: 121 bpm
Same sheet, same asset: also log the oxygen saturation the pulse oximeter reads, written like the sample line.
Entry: 89 %
